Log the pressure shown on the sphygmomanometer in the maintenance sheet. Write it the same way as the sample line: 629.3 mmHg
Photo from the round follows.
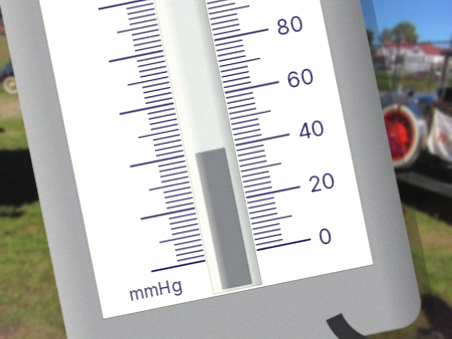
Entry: 40 mmHg
